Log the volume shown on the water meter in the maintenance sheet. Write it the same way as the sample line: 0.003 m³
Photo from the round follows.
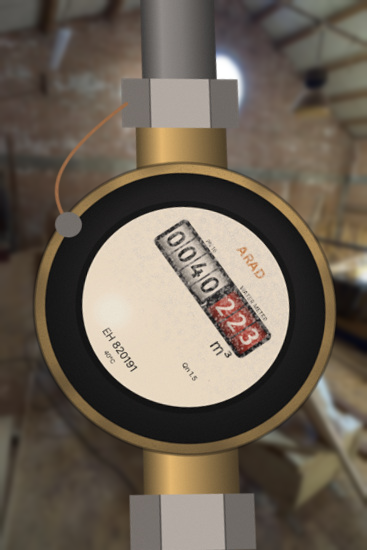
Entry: 40.223 m³
